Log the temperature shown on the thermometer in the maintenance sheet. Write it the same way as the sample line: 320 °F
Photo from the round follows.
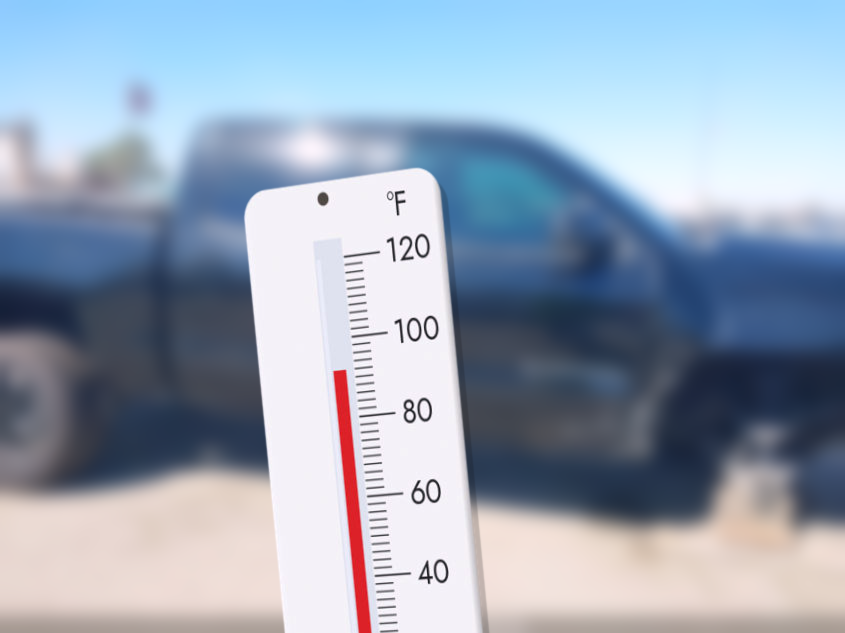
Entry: 92 °F
